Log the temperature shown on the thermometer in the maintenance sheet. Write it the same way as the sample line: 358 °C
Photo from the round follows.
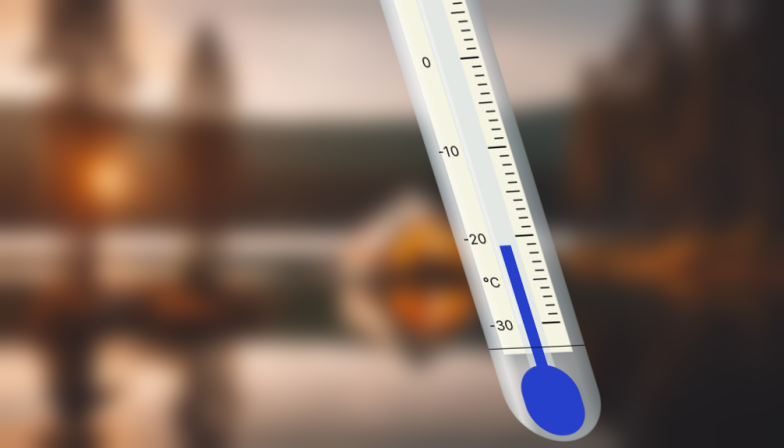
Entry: -21 °C
